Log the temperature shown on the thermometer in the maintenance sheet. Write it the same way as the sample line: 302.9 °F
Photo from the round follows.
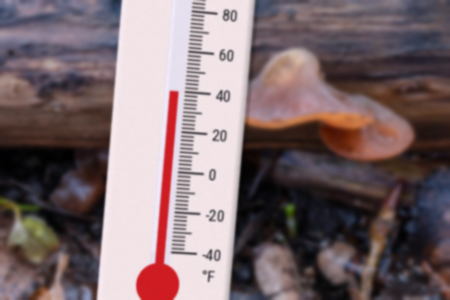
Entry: 40 °F
